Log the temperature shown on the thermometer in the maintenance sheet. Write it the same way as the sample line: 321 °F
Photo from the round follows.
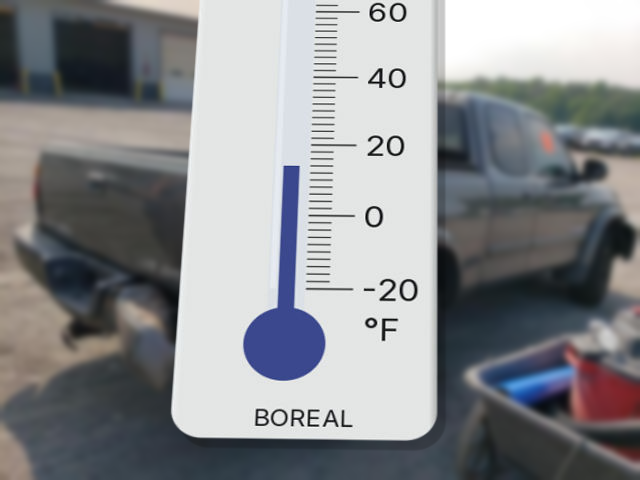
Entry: 14 °F
